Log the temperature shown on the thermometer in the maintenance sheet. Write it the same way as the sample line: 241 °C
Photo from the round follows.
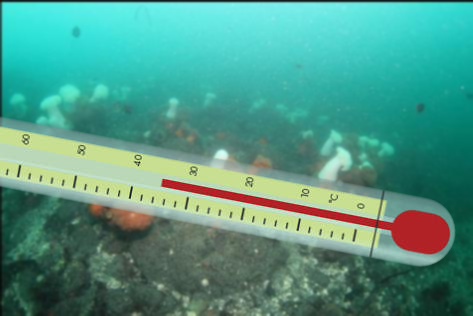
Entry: 35 °C
